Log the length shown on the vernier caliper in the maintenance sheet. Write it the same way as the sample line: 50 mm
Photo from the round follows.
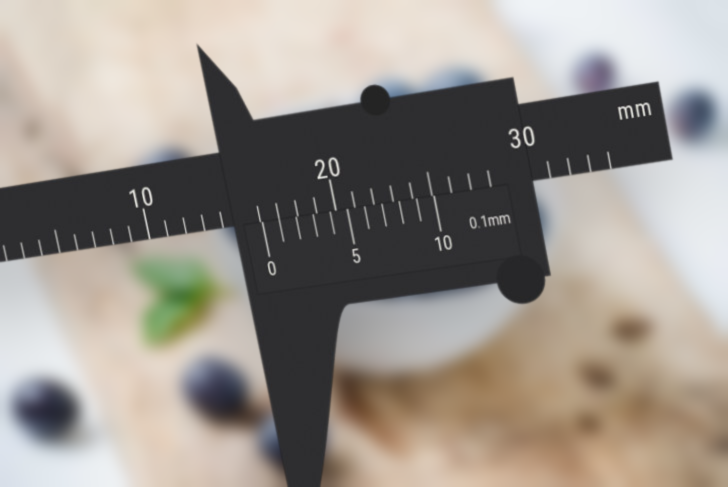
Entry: 16.1 mm
